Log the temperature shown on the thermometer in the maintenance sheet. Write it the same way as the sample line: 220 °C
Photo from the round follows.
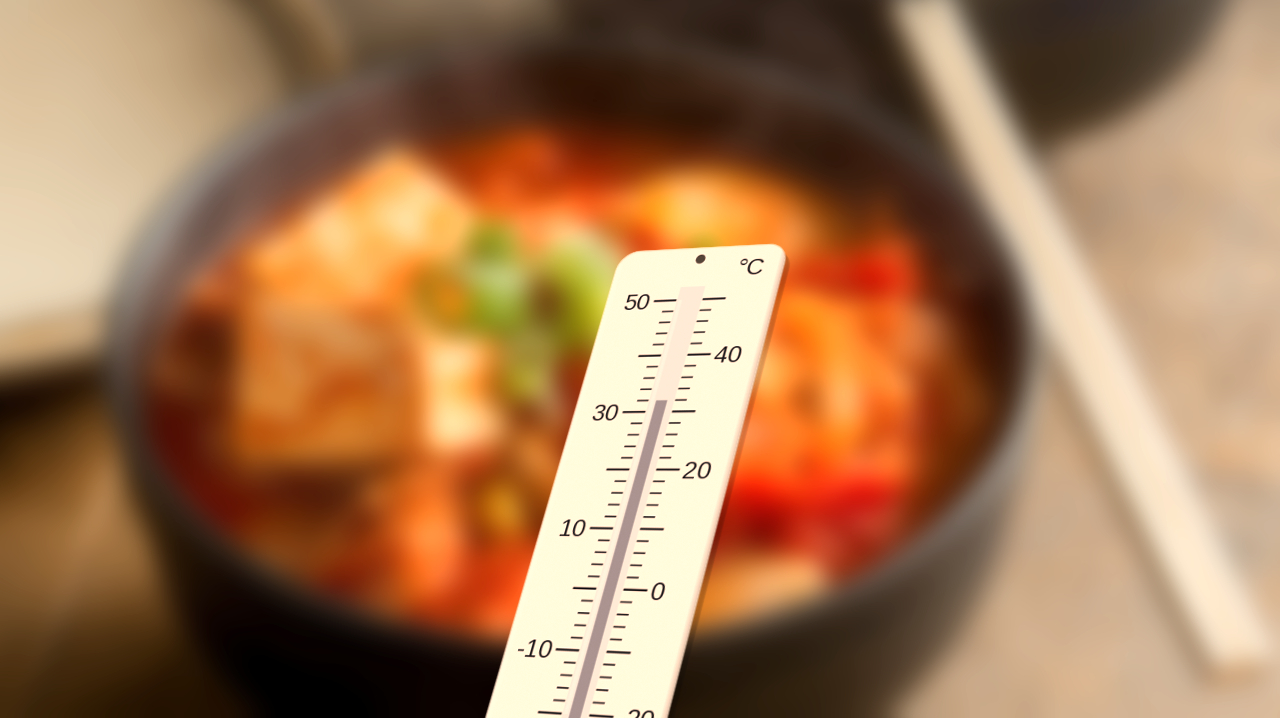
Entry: 32 °C
